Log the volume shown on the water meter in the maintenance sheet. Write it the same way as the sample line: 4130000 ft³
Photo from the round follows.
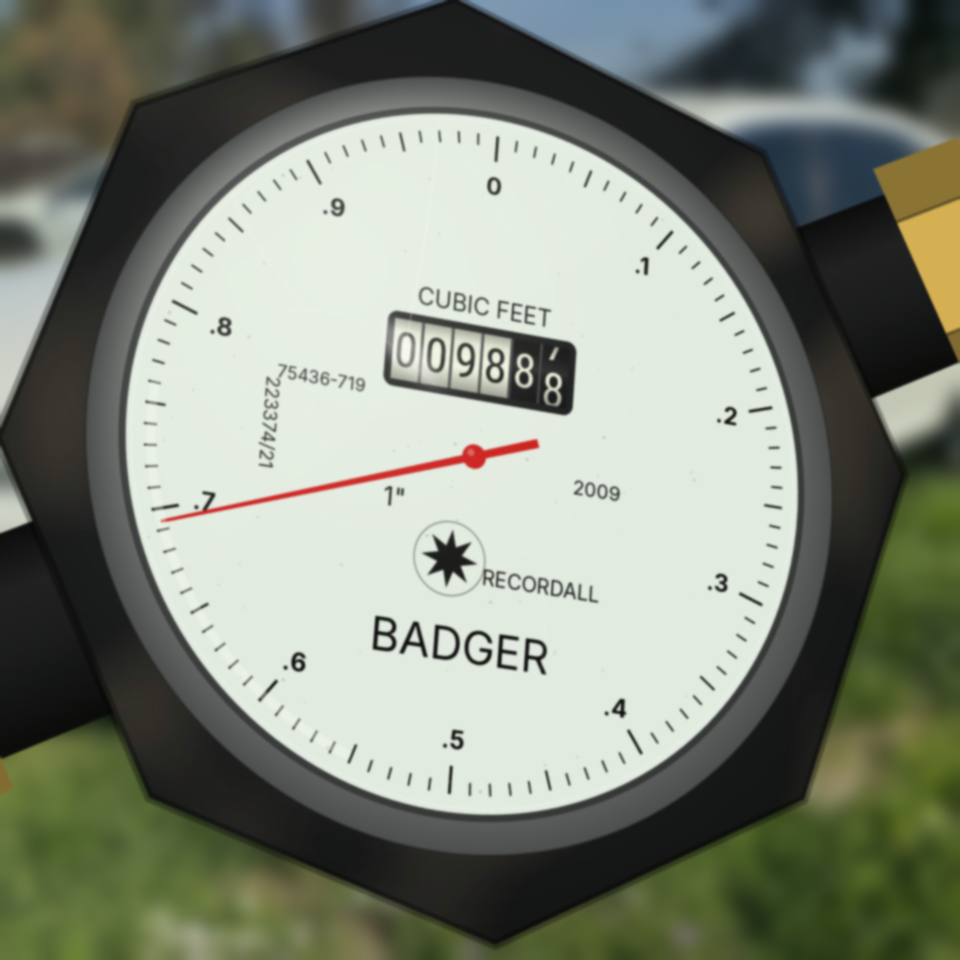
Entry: 9887.69 ft³
